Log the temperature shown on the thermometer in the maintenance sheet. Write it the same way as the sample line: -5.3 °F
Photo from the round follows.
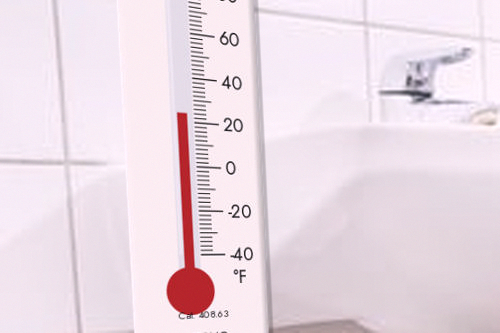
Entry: 24 °F
